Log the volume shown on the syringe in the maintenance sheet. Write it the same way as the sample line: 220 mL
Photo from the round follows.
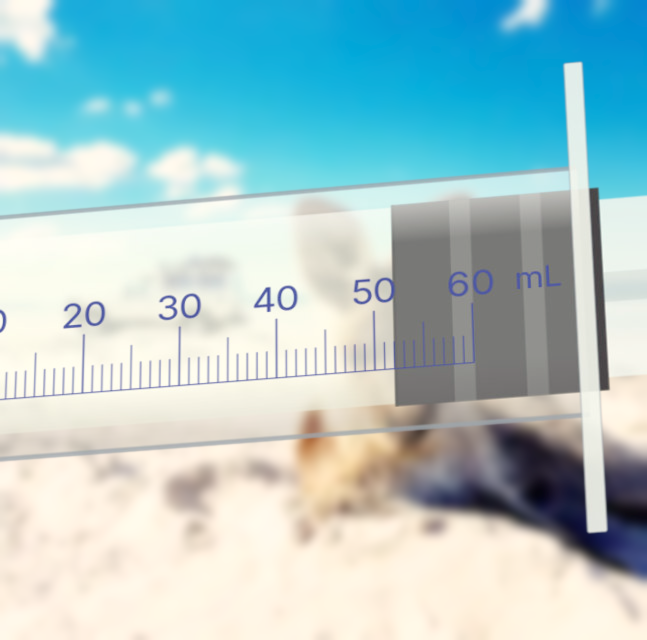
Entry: 52 mL
